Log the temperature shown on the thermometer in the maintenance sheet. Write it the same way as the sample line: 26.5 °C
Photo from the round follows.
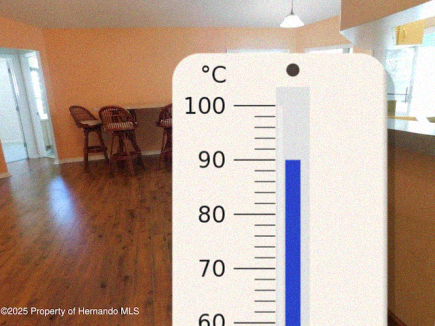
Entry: 90 °C
